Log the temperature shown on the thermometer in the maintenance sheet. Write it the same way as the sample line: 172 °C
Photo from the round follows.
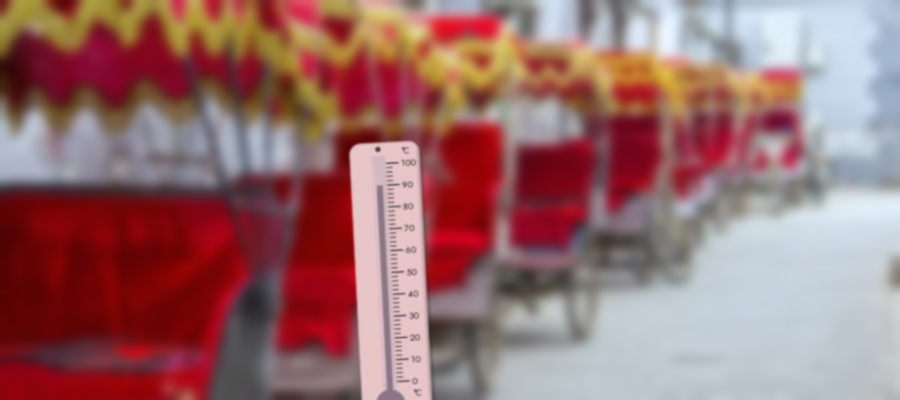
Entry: 90 °C
